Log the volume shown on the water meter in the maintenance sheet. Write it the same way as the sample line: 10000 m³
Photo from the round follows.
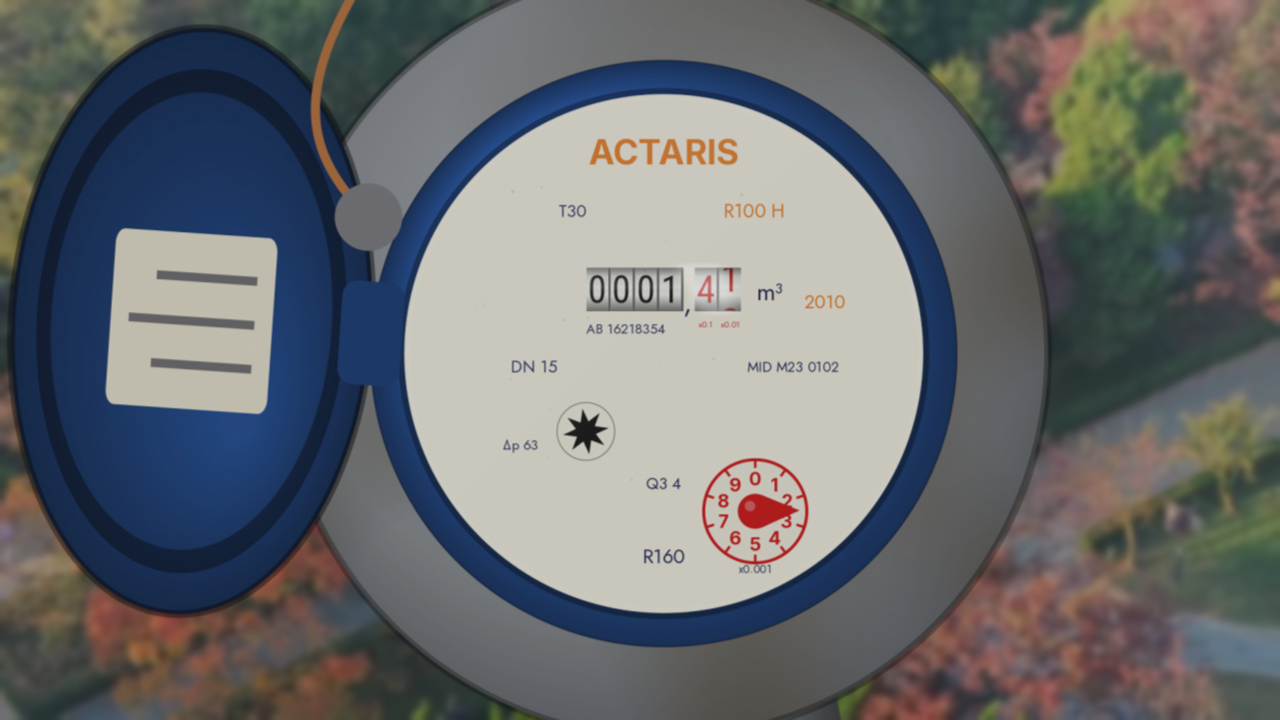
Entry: 1.412 m³
